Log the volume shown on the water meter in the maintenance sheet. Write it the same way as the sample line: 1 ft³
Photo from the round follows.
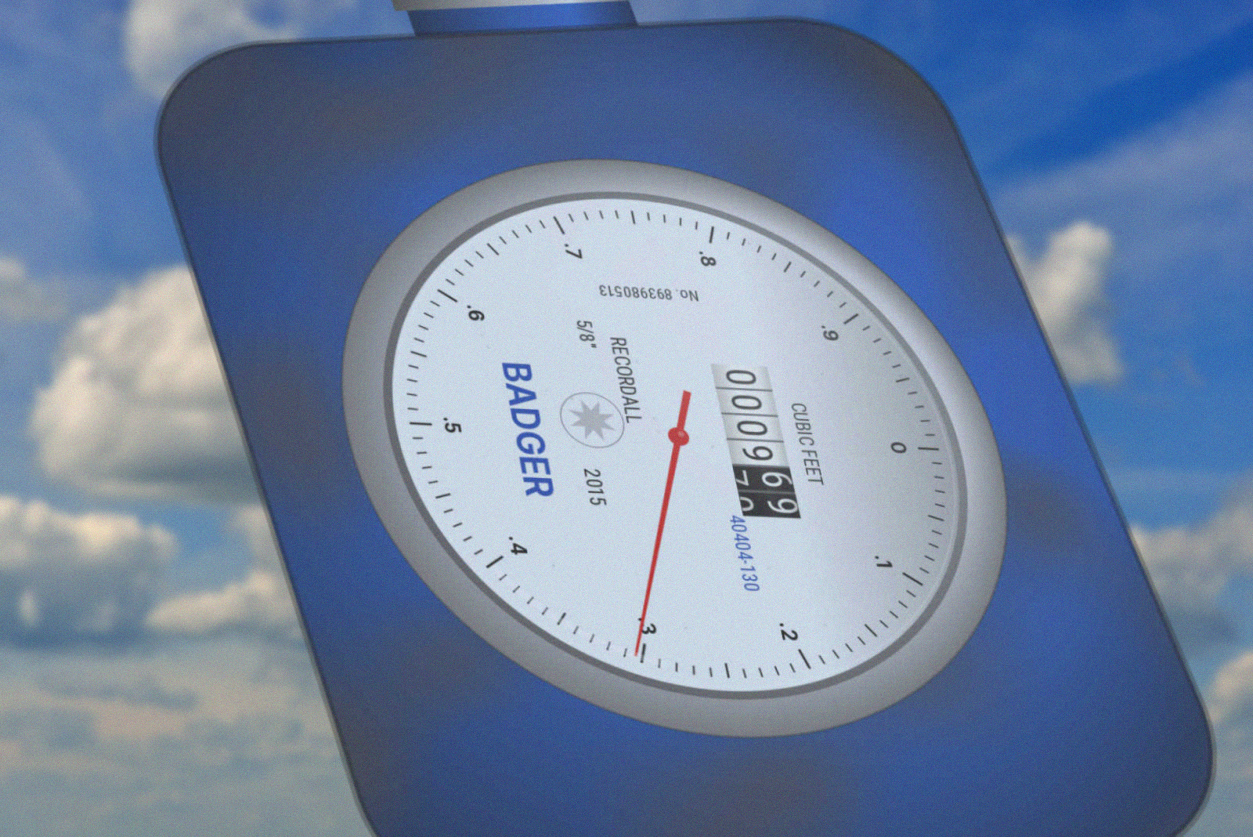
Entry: 969.30 ft³
